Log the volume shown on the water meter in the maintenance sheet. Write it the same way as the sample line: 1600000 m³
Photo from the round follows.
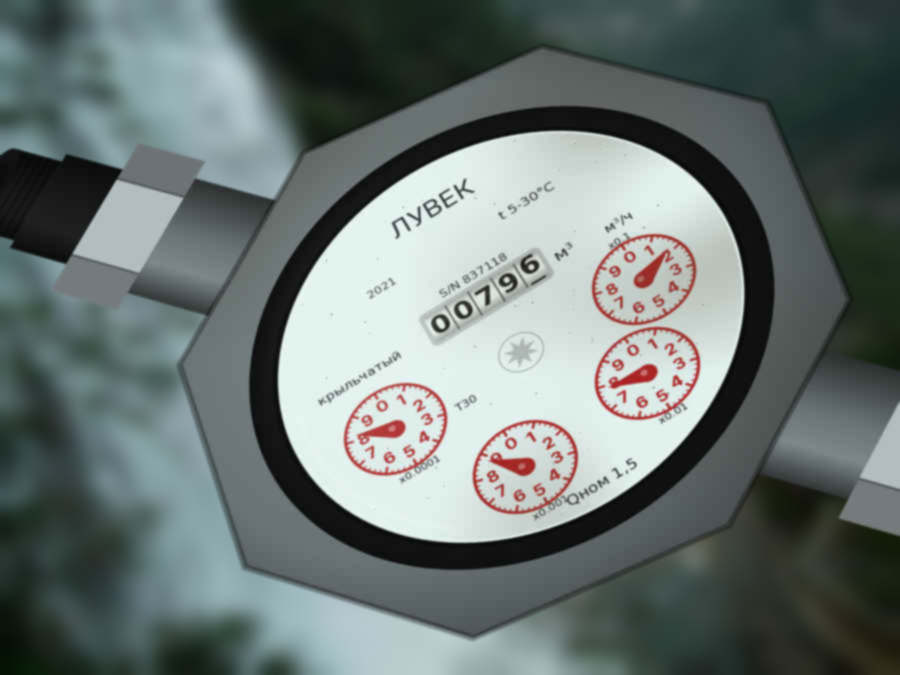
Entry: 796.1788 m³
